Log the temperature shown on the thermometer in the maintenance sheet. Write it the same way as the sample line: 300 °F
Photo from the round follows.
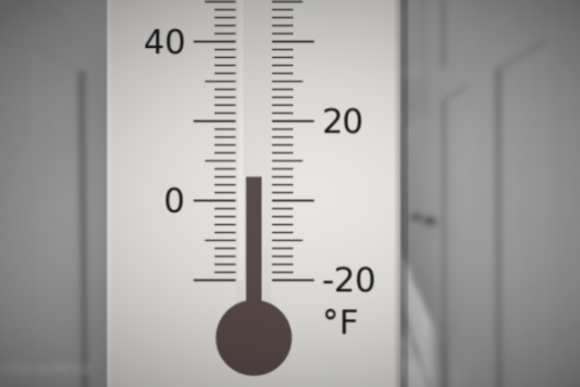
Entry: 6 °F
